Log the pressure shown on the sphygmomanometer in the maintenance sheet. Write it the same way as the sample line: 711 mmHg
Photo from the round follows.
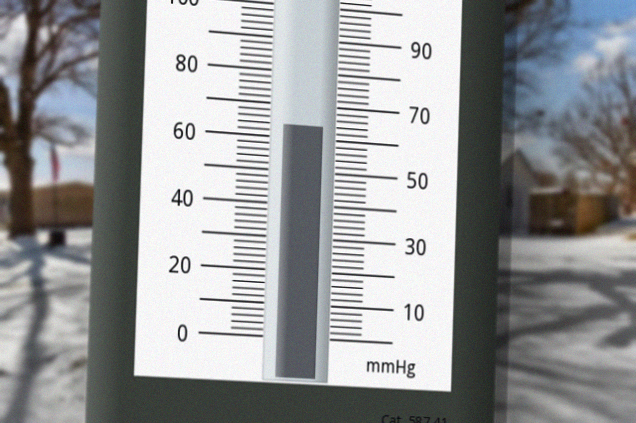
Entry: 64 mmHg
